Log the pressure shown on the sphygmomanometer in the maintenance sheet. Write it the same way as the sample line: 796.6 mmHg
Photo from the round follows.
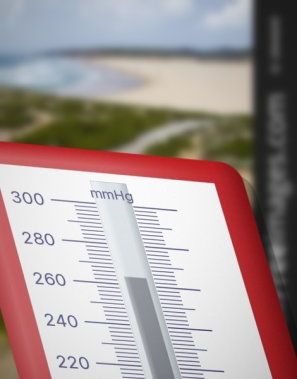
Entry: 264 mmHg
